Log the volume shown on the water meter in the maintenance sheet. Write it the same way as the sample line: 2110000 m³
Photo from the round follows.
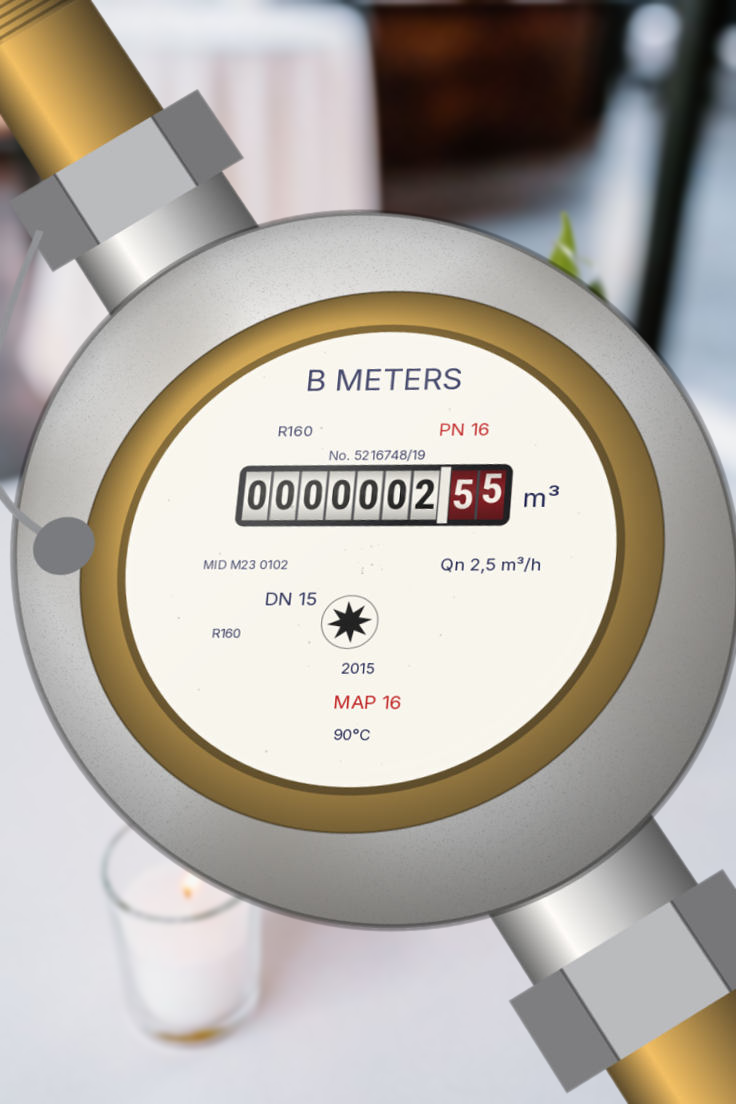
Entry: 2.55 m³
